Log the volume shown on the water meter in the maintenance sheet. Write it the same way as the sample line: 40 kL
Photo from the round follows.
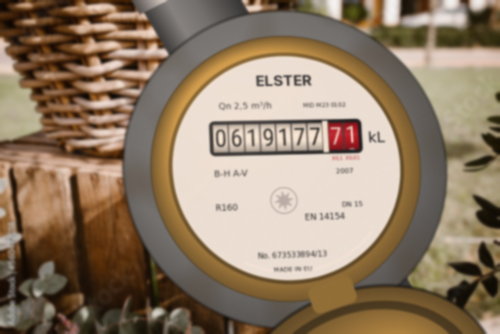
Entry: 619177.71 kL
